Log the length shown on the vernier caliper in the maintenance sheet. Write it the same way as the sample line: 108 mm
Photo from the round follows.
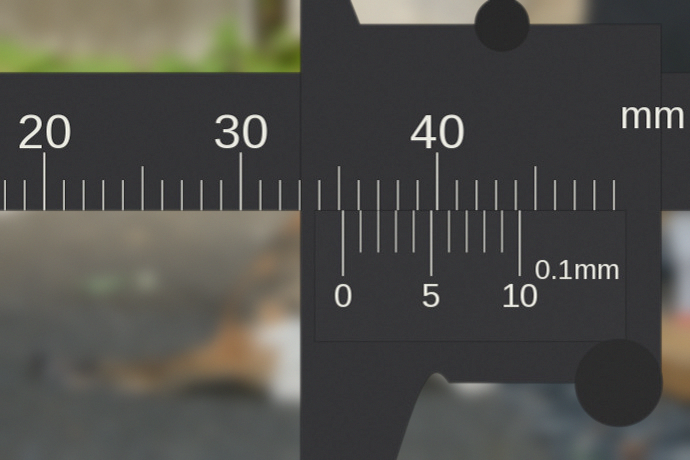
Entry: 35.2 mm
